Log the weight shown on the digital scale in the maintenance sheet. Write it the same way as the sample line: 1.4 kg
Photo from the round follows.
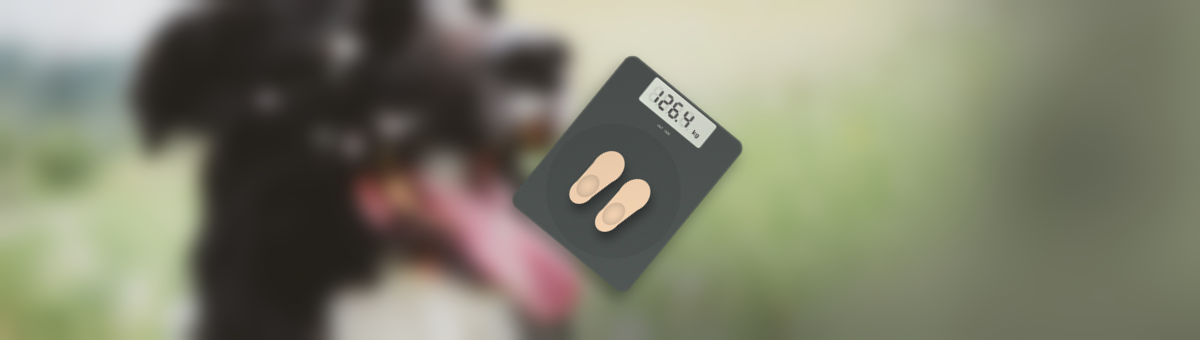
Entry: 126.4 kg
